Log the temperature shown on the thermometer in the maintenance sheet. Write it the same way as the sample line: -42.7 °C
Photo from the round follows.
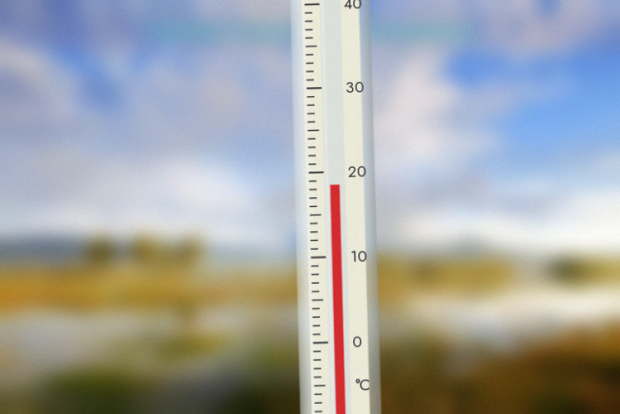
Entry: 18.5 °C
